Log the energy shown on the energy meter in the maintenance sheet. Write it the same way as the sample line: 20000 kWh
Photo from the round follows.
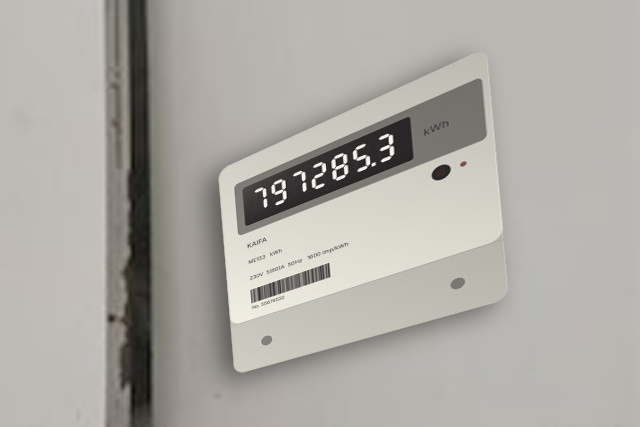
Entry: 797285.3 kWh
